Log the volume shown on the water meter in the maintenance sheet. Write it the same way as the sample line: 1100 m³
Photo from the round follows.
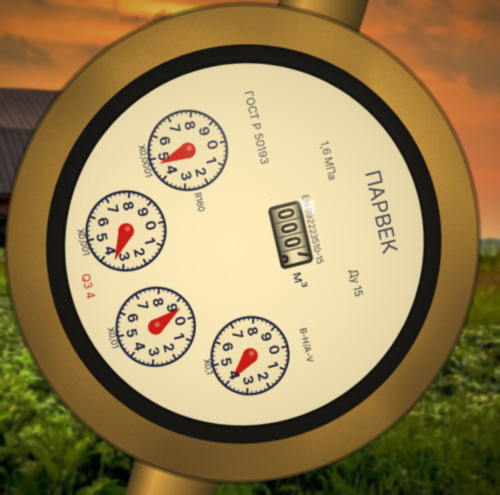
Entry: 7.3934 m³
